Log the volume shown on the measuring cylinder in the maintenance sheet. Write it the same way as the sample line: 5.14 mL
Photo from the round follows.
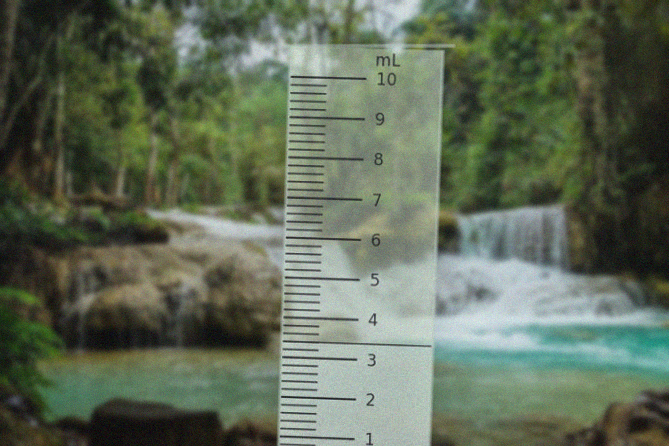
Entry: 3.4 mL
